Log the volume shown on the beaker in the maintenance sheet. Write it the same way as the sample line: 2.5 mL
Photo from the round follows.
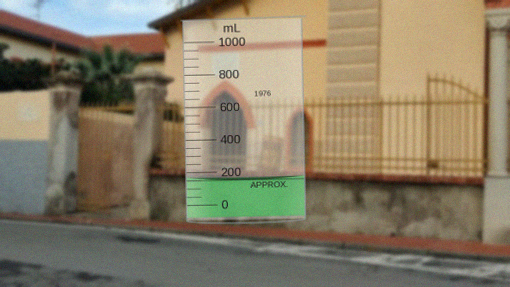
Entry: 150 mL
